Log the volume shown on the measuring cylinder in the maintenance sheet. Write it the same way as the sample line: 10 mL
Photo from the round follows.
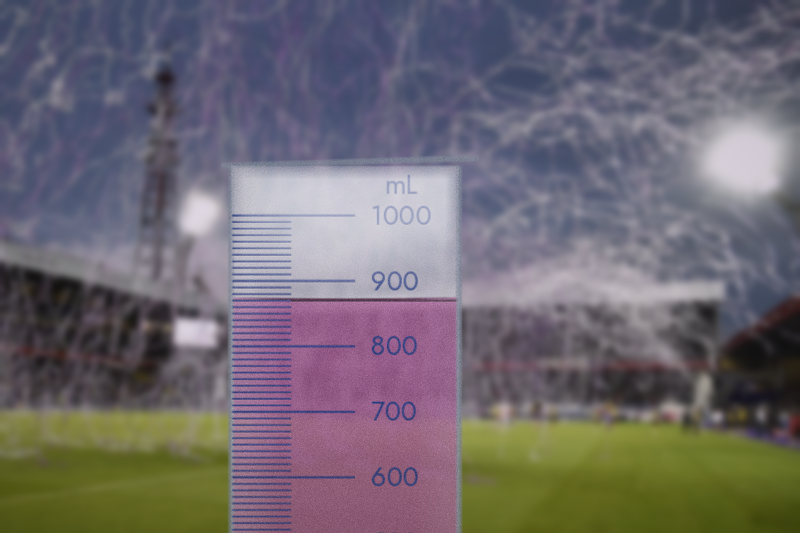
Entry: 870 mL
